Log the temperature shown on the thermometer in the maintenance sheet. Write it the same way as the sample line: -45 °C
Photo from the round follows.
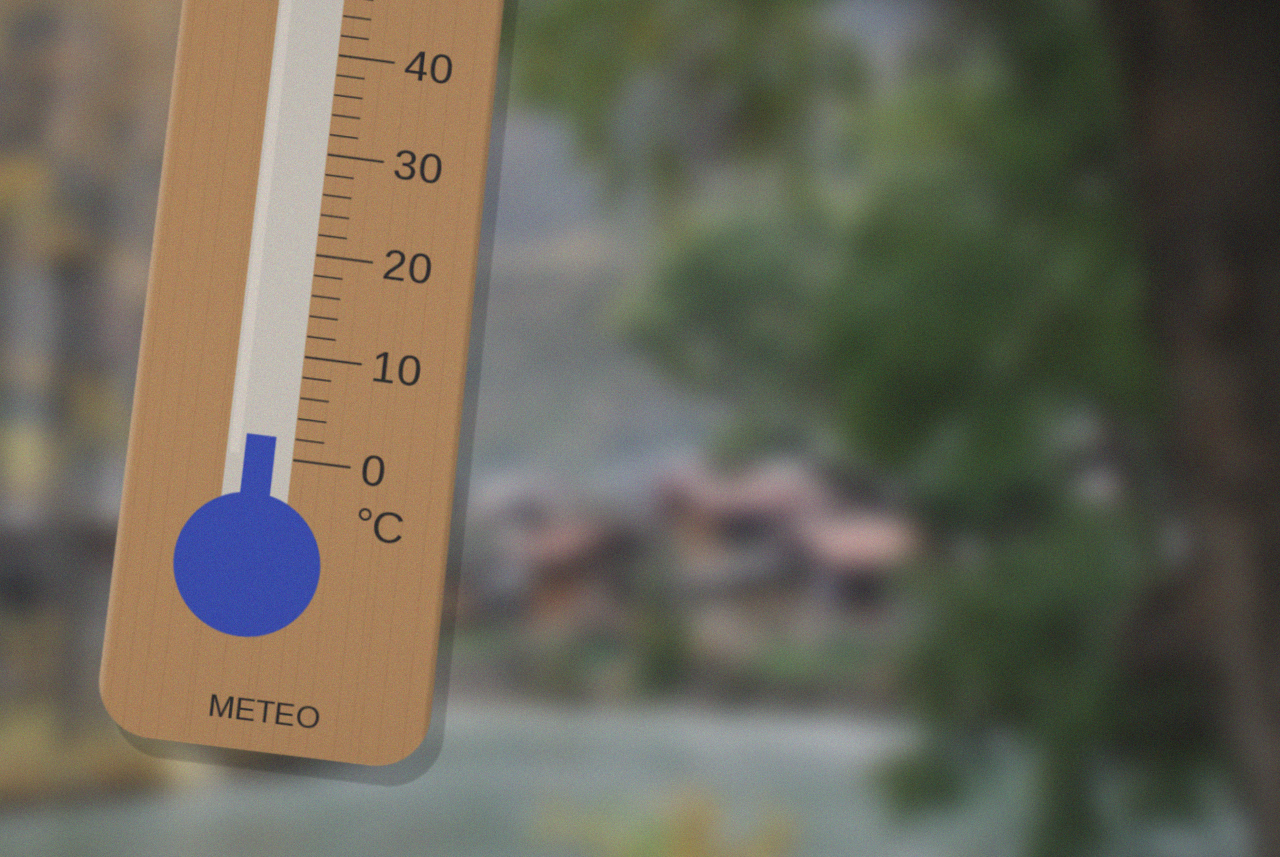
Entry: 2 °C
